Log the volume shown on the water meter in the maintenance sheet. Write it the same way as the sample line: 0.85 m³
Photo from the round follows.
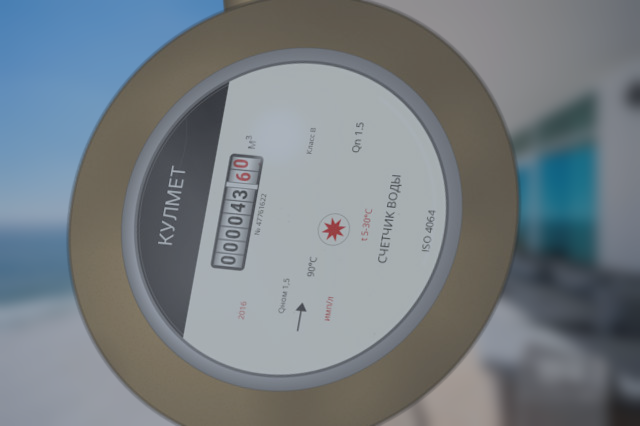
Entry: 43.60 m³
